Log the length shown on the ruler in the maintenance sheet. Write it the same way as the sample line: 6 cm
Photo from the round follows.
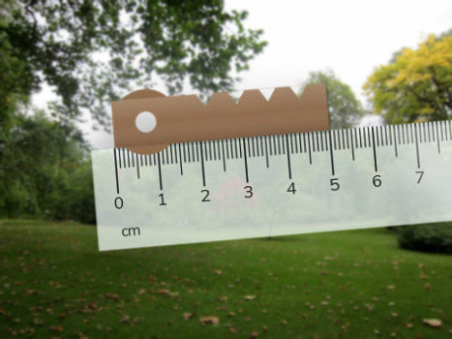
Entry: 5 cm
